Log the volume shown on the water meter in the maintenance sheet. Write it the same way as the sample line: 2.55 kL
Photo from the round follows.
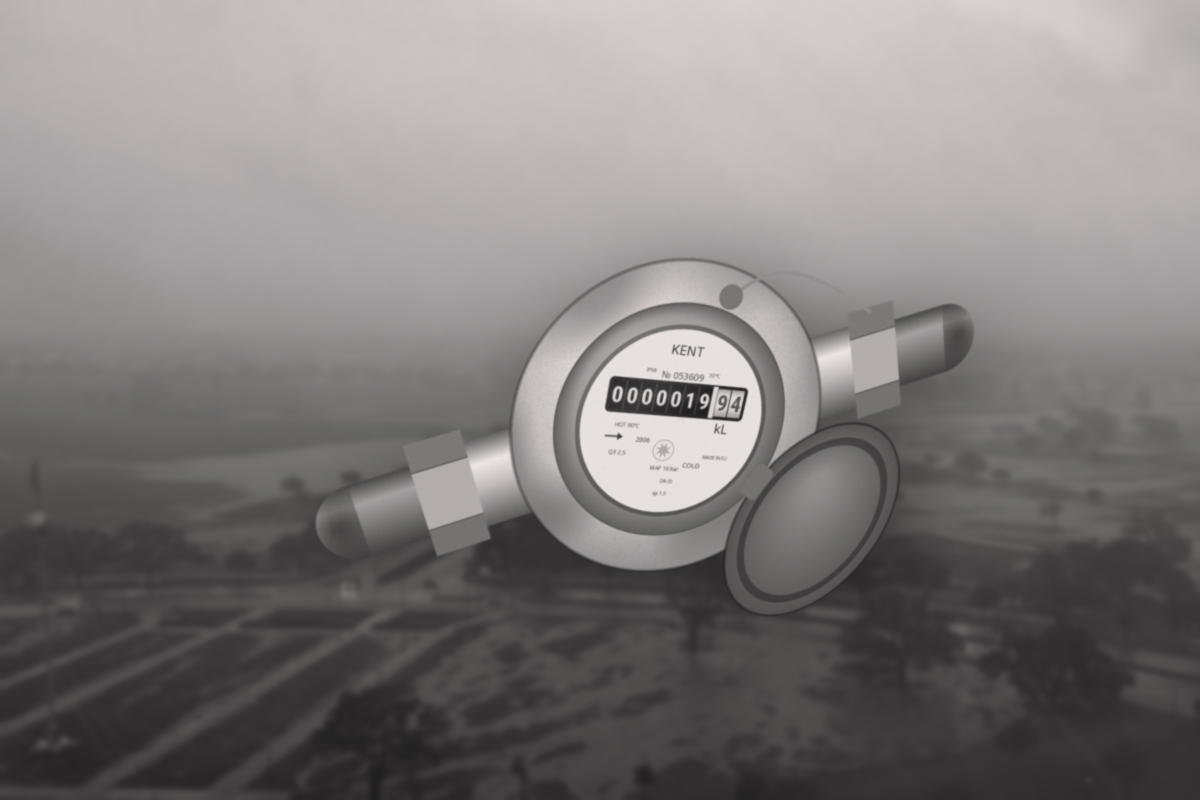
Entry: 19.94 kL
